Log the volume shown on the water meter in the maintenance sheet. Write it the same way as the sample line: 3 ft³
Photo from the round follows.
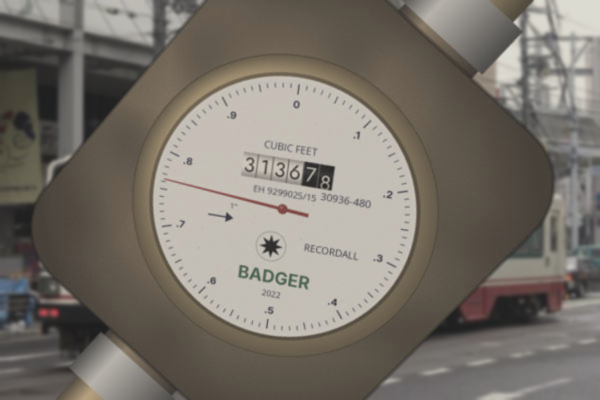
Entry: 313677.76 ft³
